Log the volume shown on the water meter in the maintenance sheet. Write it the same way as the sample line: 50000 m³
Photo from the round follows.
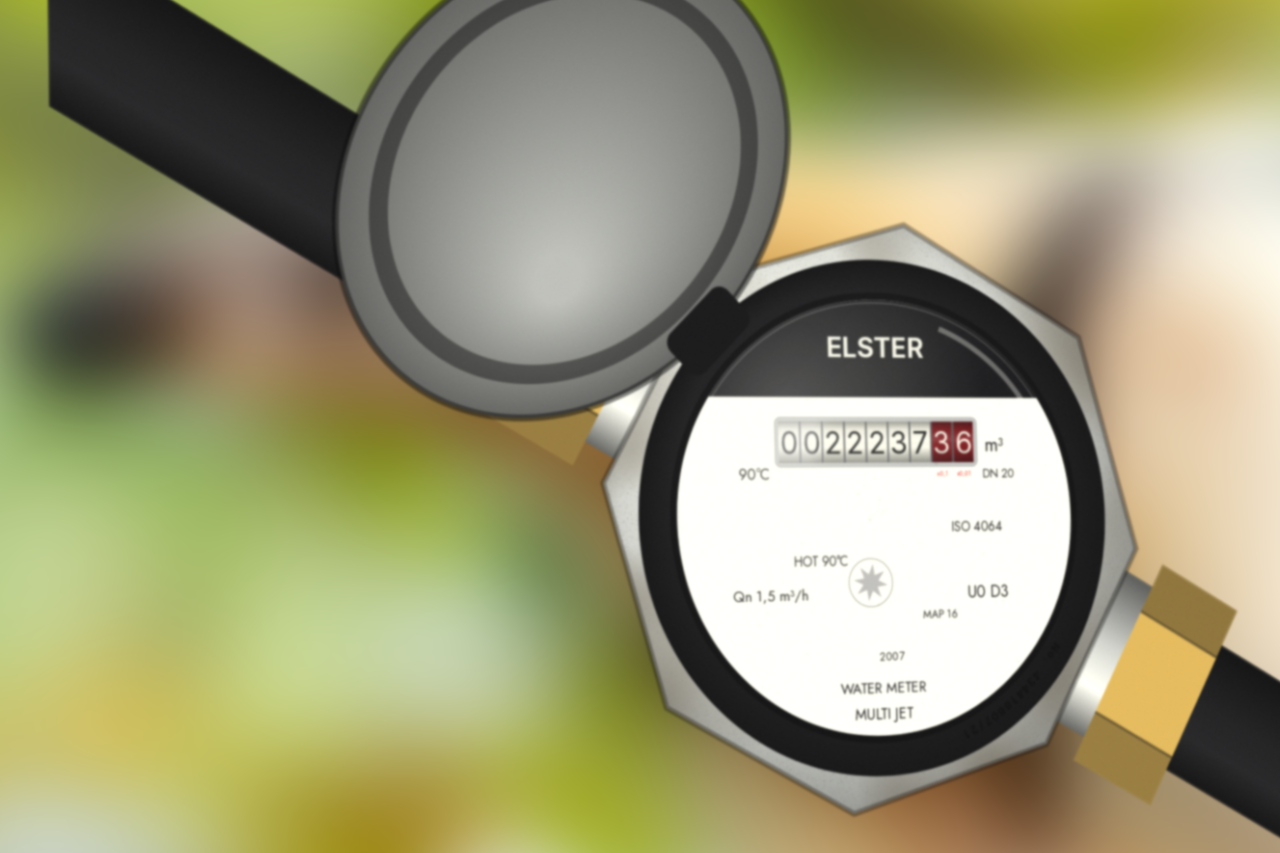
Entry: 22237.36 m³
